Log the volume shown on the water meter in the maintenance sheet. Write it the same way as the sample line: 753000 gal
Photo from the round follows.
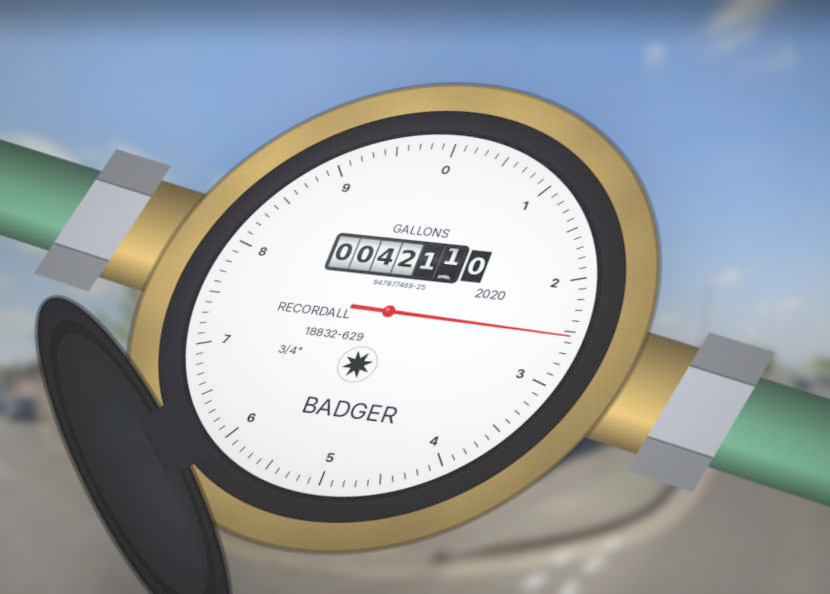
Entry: 42112.5 gal
